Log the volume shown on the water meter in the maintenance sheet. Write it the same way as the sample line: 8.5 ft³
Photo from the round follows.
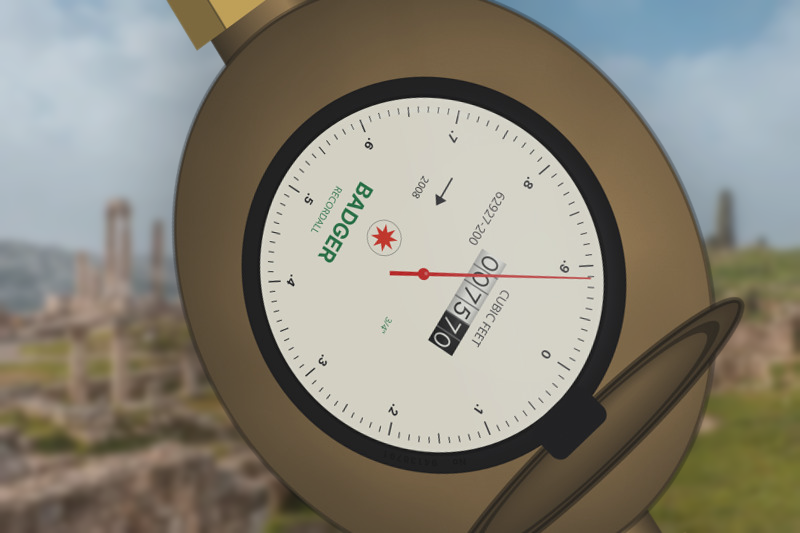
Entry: 7569.91 ft³
